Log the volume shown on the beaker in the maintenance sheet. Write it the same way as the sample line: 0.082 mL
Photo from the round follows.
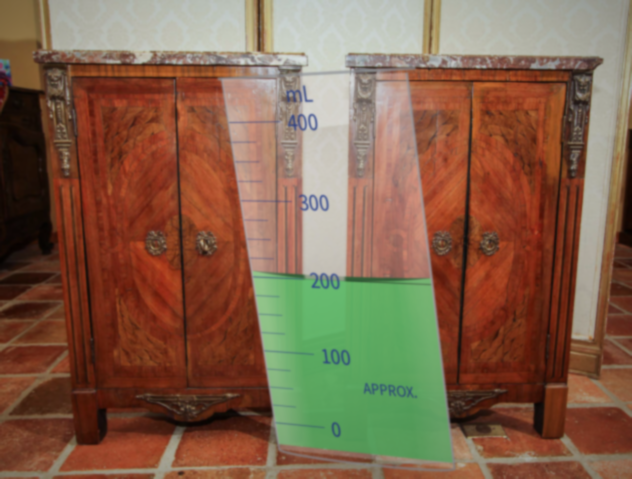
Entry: 200 mL
